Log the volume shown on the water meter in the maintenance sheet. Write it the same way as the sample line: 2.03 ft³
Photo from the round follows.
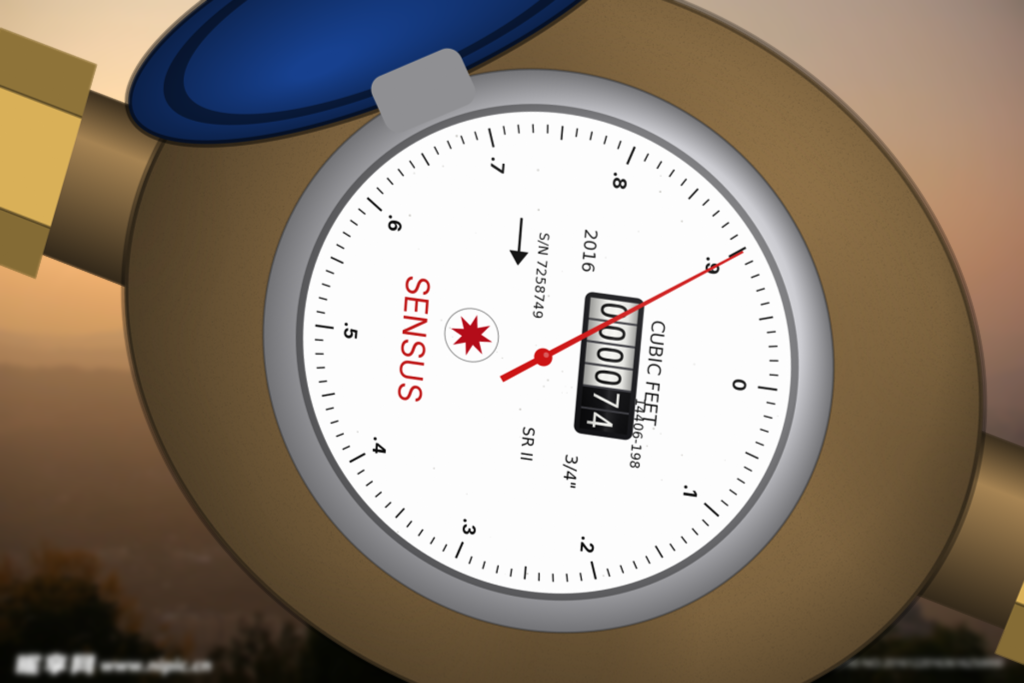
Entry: 73.90 ft³
